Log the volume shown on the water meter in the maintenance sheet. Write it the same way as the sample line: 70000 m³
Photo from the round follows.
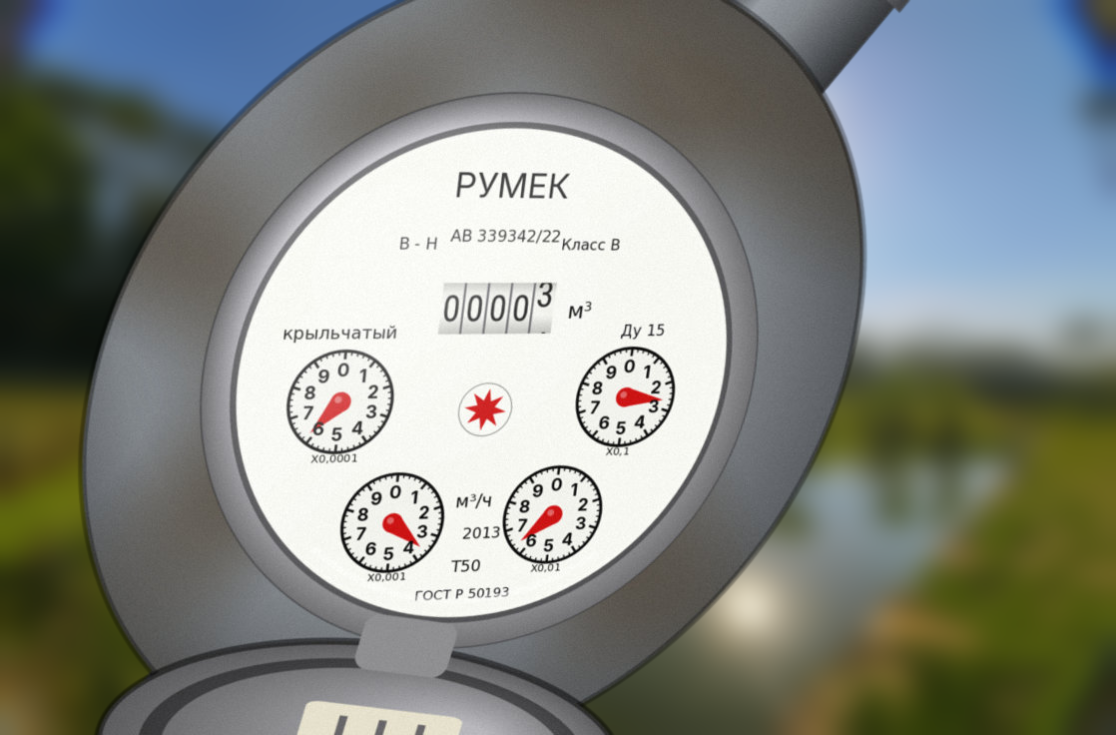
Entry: 3.2636 m³
